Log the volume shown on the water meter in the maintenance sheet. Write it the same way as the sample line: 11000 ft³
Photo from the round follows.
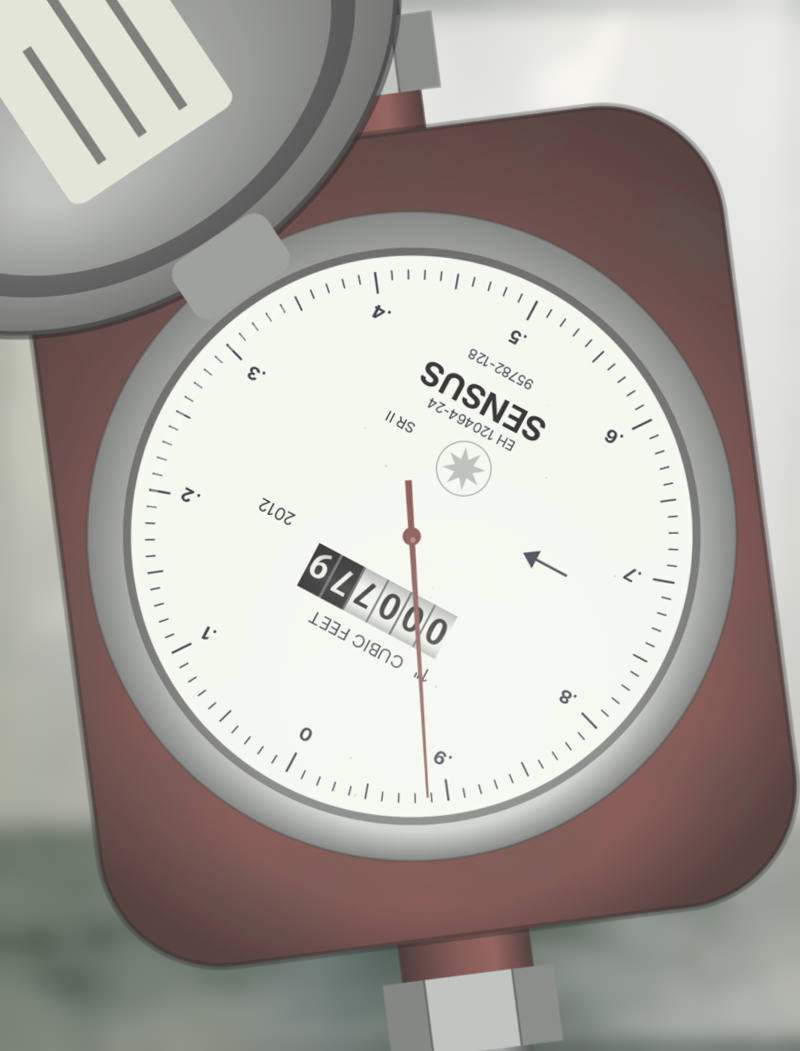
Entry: 778.91 ft³
